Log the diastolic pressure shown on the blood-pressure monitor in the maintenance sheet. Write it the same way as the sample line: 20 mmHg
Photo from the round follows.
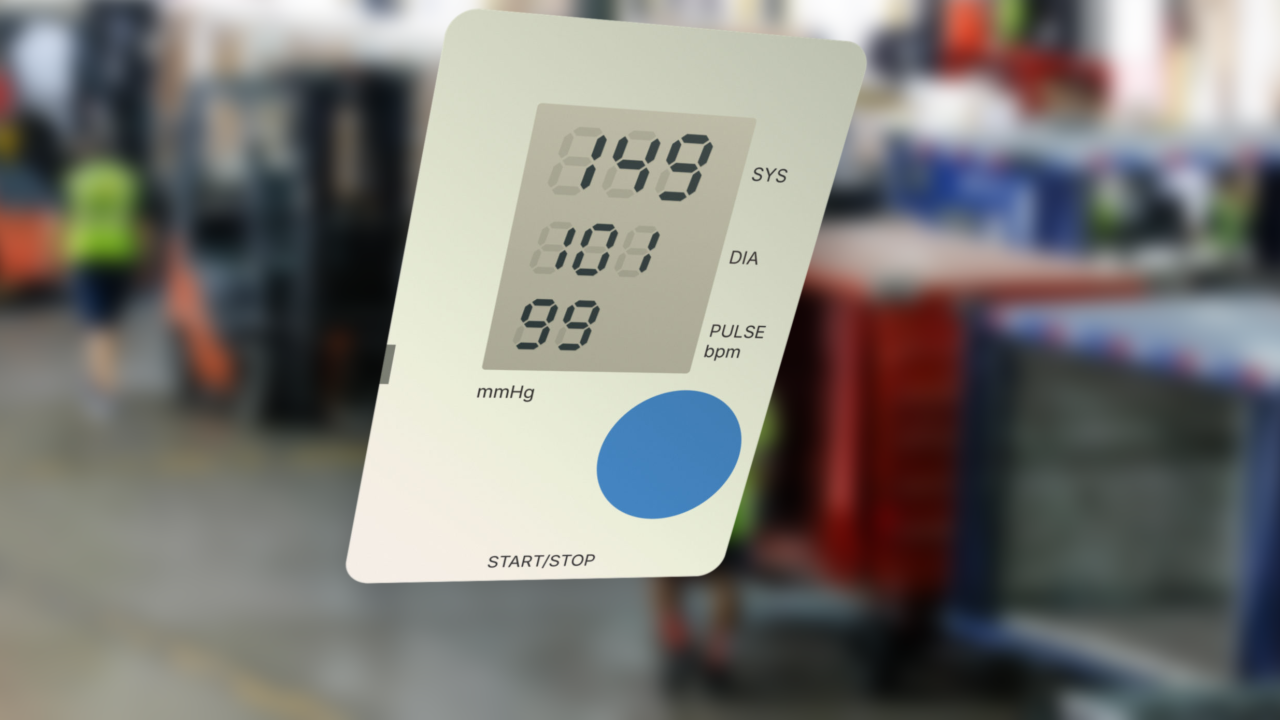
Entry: 101 mmHg
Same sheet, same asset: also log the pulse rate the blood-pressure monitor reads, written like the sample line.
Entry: 99 bpm
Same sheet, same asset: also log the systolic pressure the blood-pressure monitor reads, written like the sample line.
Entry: 149 mmHg
